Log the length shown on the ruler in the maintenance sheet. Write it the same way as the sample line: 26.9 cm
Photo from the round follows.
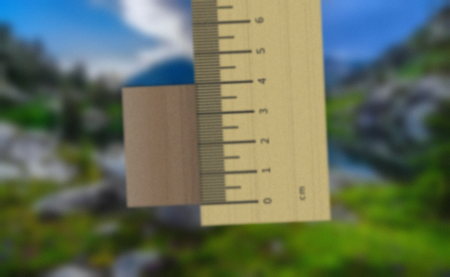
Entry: 4 cm
